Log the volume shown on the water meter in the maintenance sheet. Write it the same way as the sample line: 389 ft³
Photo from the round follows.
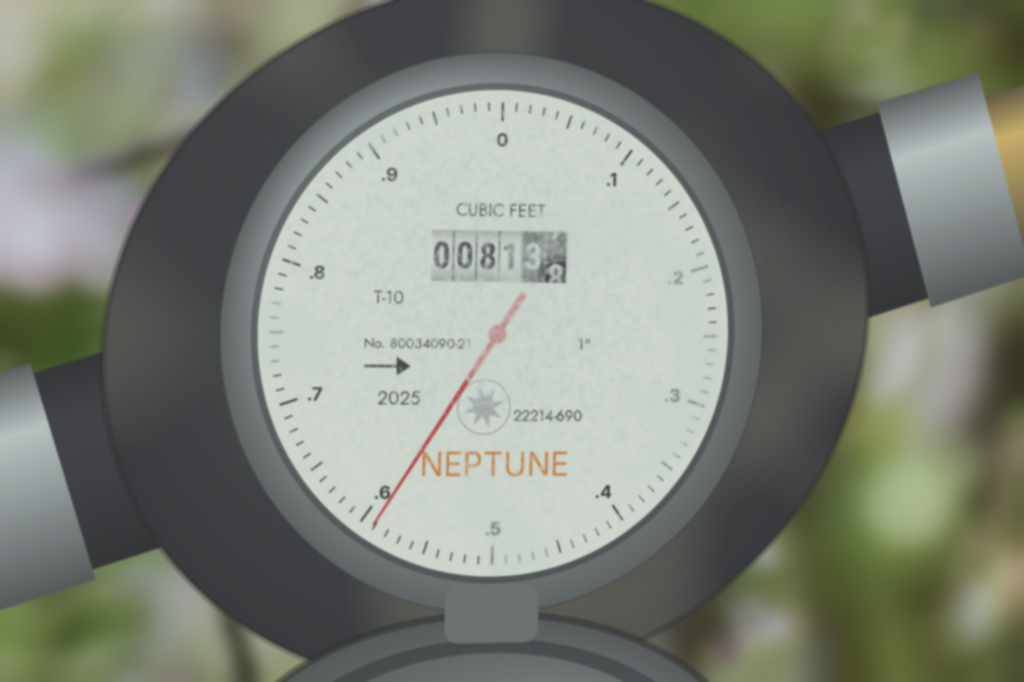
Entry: 8137.59 ft³
